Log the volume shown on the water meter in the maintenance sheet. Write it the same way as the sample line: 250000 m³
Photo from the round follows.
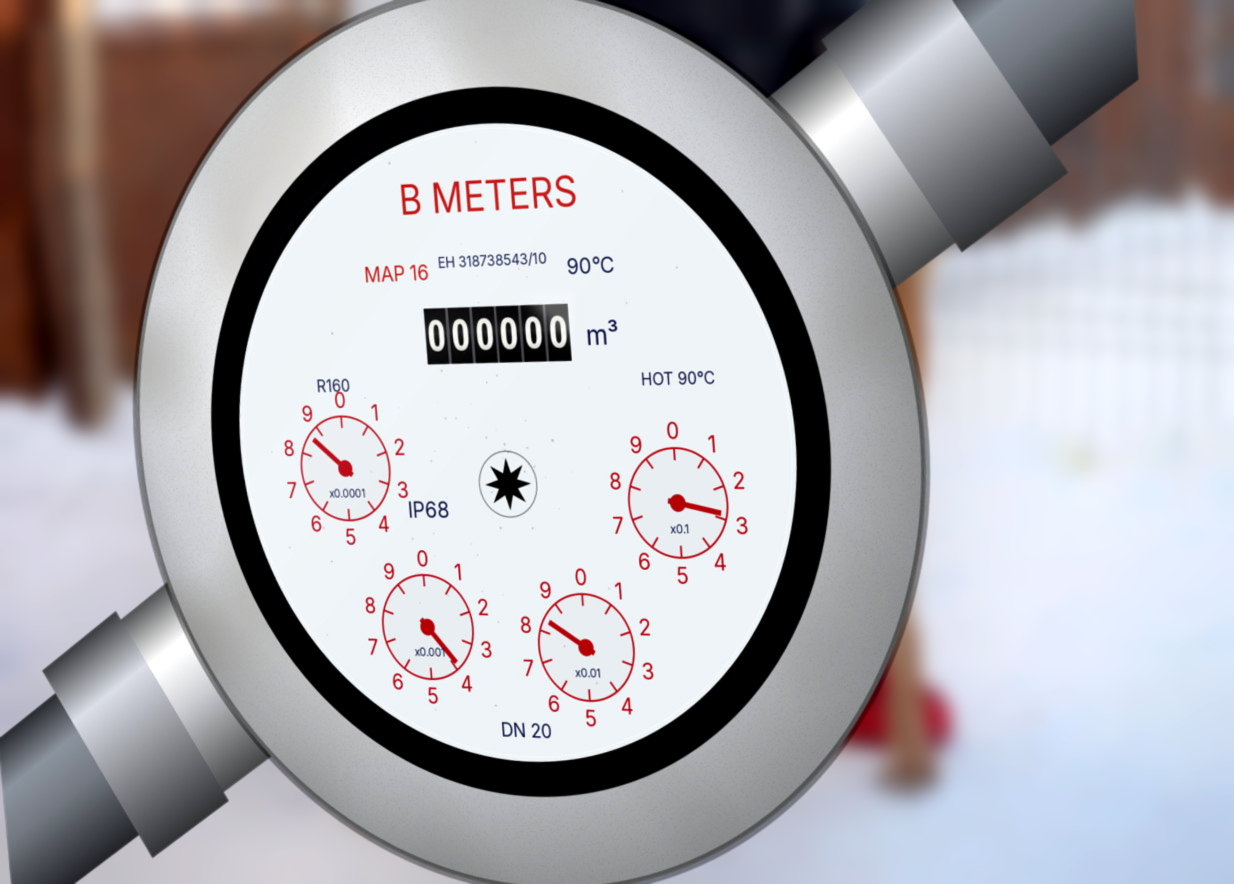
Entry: 0.2838 m³
